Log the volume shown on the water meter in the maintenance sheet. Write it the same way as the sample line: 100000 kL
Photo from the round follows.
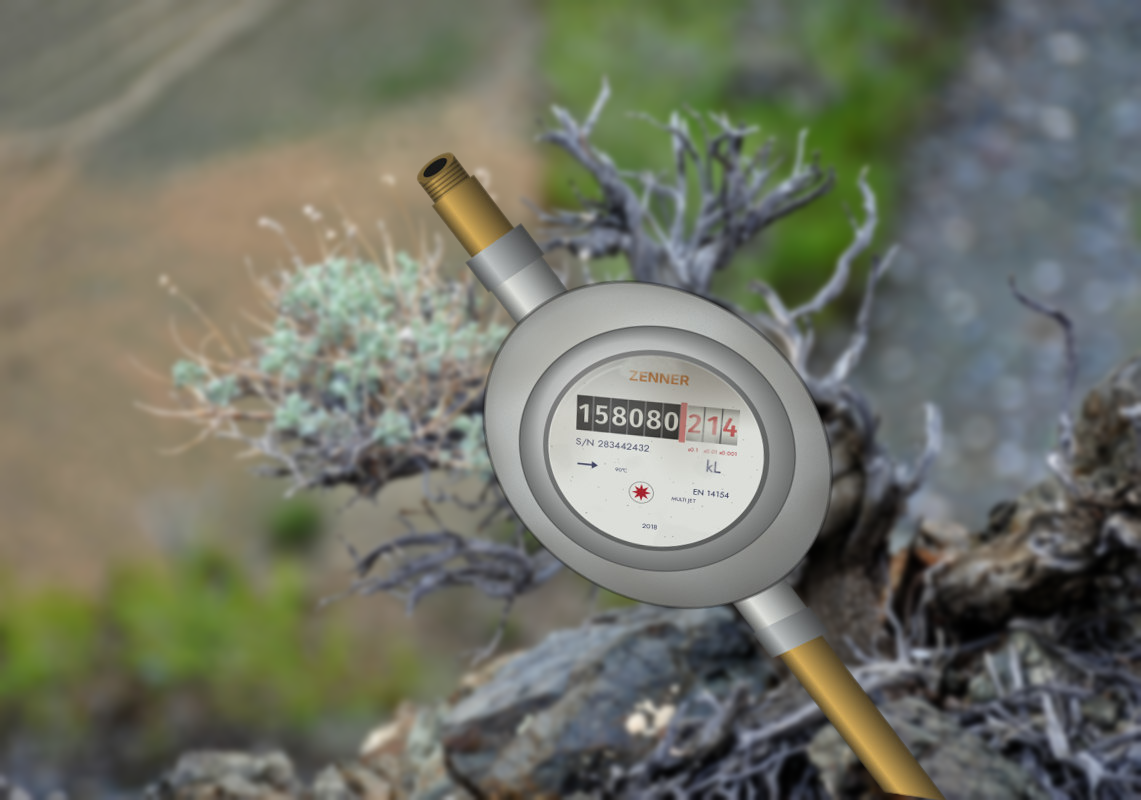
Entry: 158080.214 kL
